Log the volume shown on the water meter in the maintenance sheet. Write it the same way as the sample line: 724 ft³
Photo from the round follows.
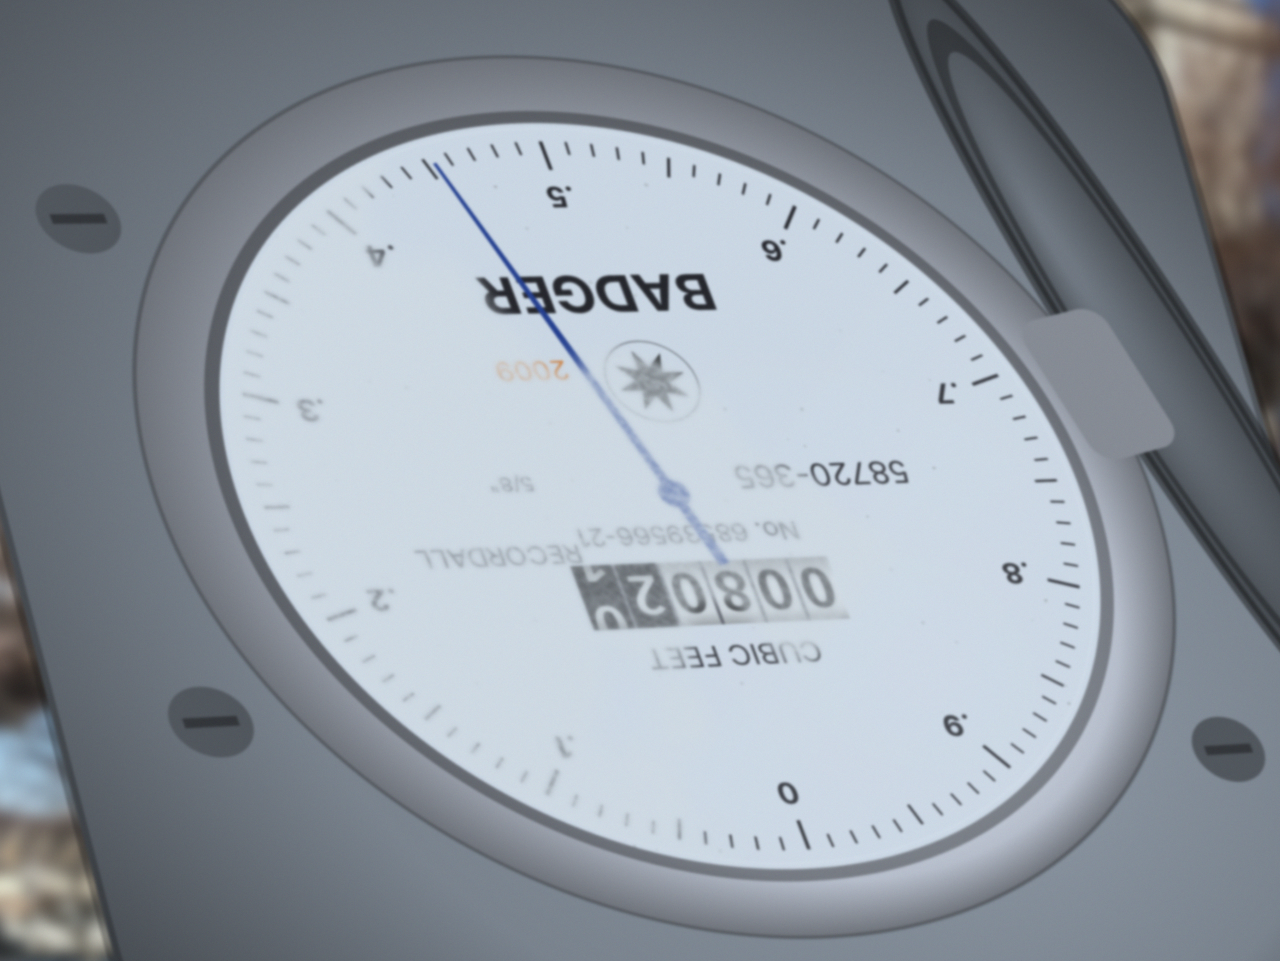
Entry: 8020.45 ft³
